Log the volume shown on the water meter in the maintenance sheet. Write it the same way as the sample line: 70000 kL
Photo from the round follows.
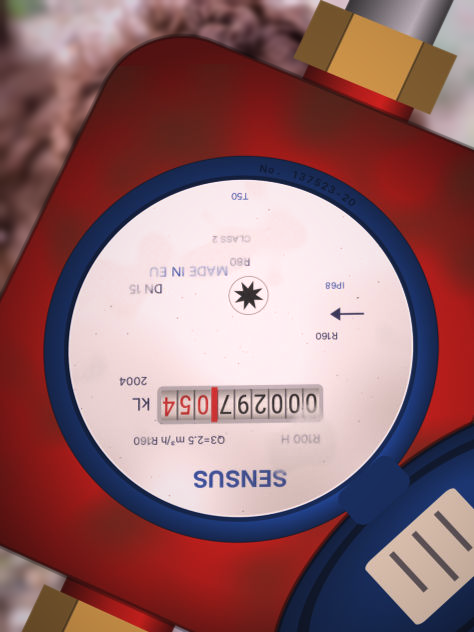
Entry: 297.054 kL
